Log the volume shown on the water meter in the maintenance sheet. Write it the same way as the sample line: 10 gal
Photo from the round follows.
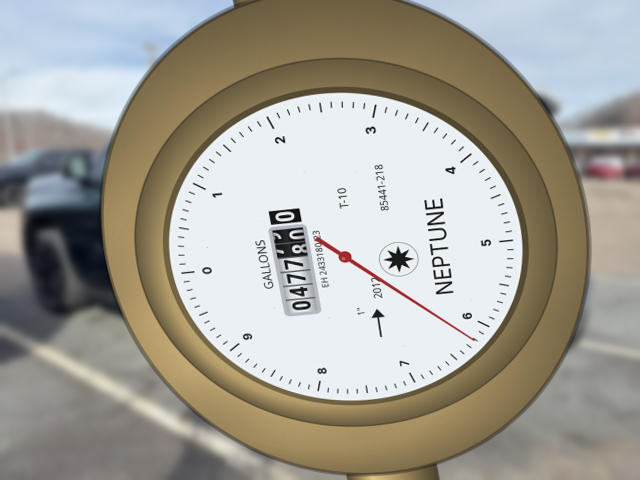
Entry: 477796.2 gal
